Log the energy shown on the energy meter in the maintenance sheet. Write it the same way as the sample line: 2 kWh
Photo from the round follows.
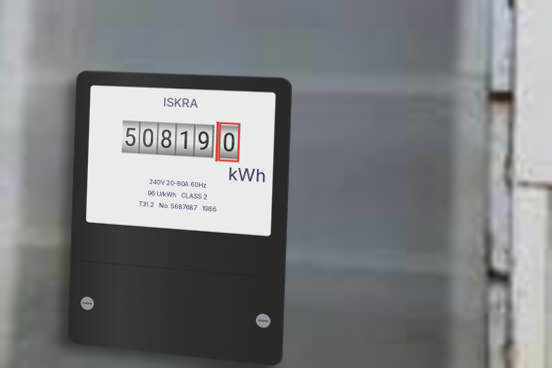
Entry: 50819.0 kWh
